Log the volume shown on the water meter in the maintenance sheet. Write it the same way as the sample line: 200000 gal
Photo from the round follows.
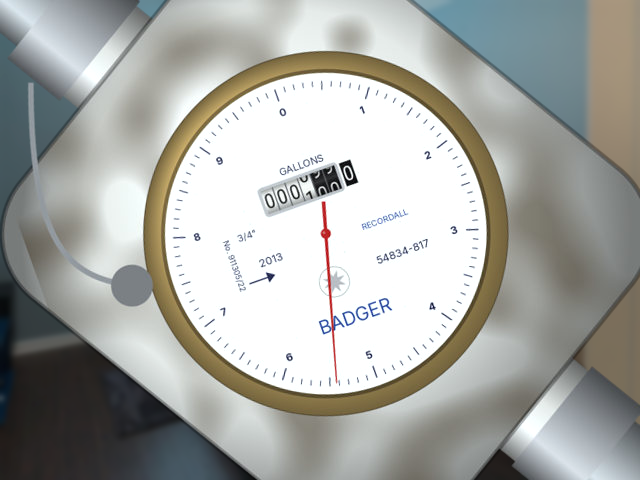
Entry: 995.4 gal
